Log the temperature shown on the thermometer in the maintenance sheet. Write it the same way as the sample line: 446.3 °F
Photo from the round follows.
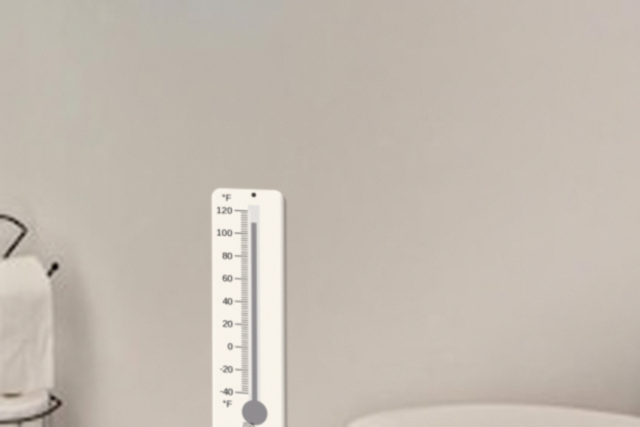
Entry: 110 °F
